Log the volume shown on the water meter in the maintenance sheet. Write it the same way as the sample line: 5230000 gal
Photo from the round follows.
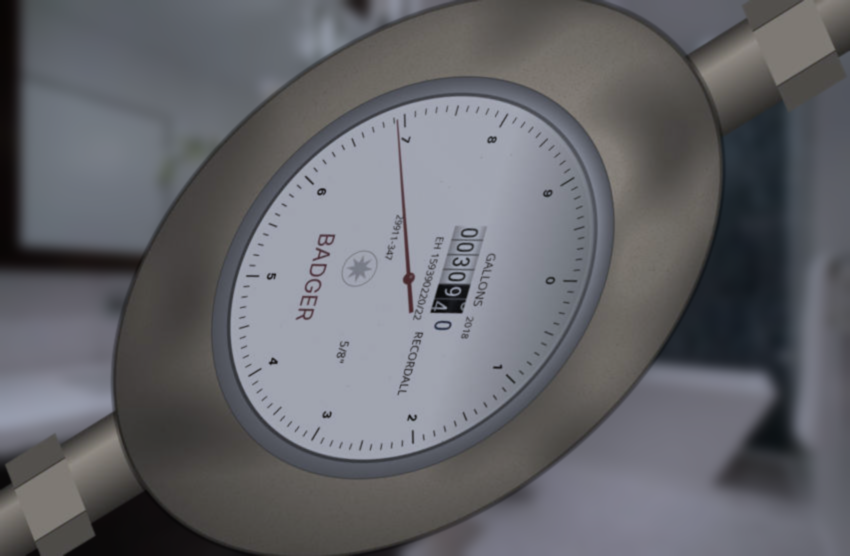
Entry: 30936.9 gal
